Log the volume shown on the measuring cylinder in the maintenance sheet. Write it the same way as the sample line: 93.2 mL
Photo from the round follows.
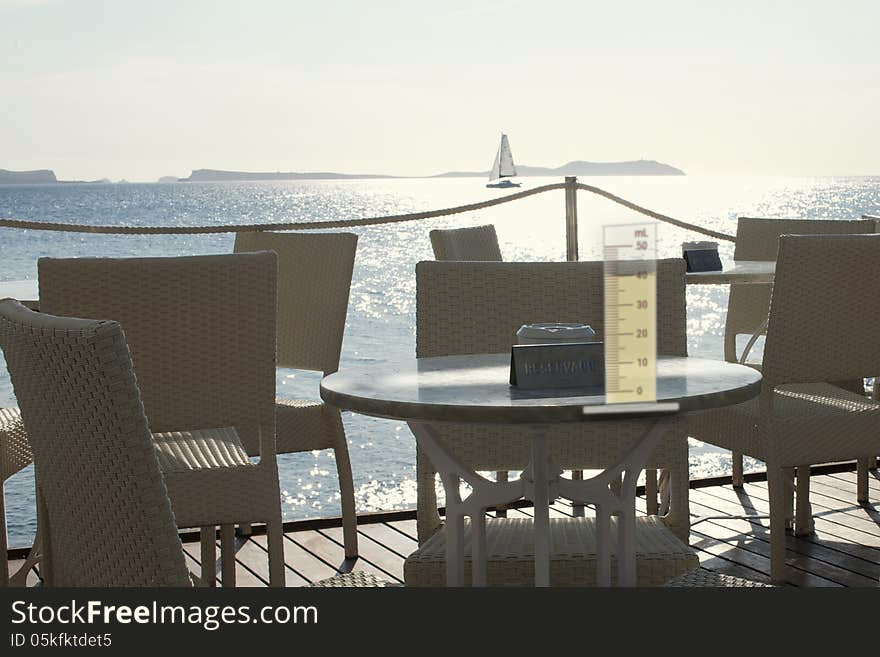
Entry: 40 mL
